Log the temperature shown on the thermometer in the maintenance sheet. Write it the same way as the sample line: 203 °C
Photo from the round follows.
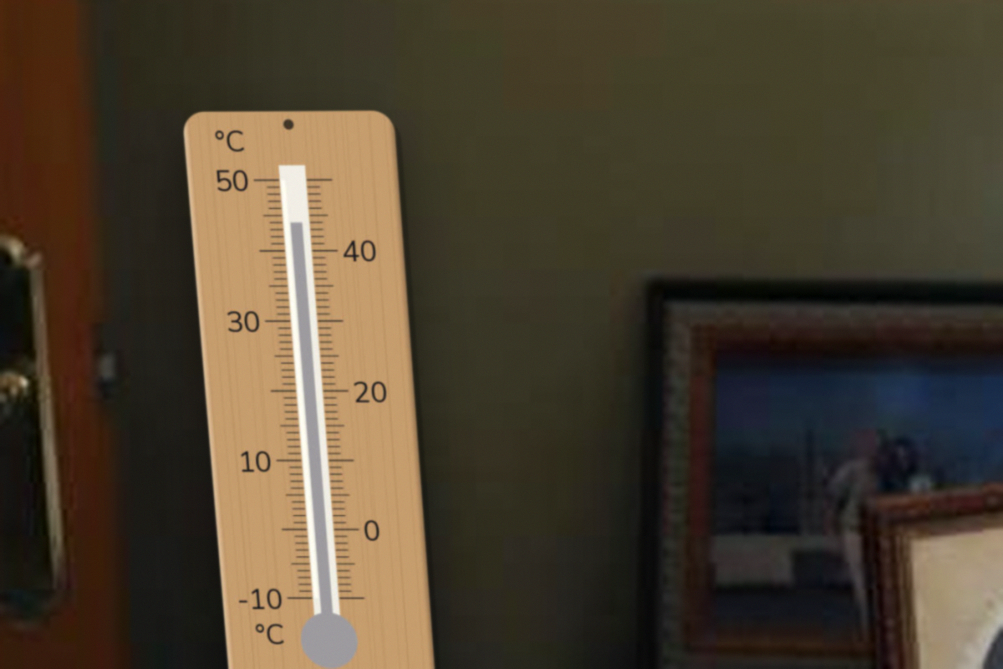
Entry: 44 °C
